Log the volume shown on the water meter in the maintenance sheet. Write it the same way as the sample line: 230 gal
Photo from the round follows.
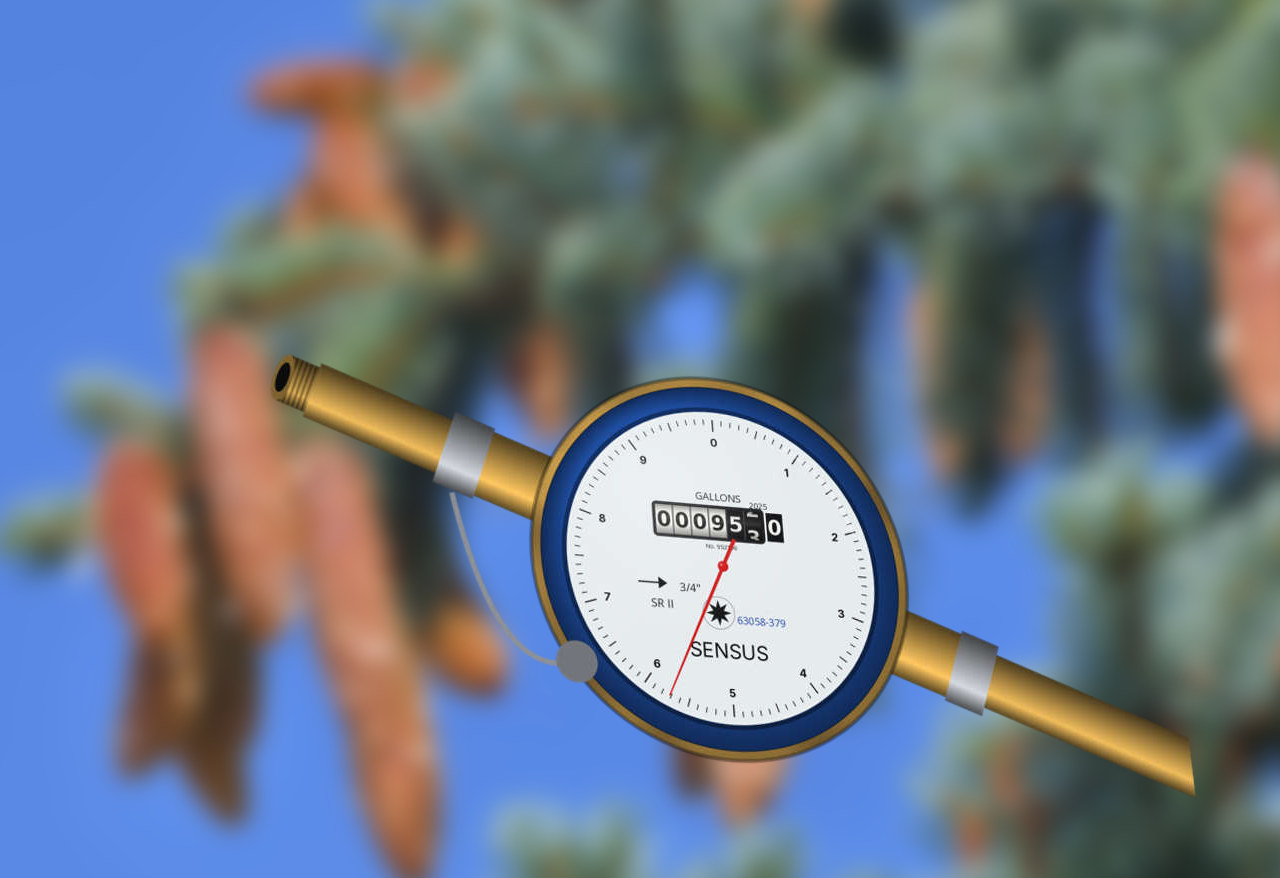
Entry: 9525.7 gal
